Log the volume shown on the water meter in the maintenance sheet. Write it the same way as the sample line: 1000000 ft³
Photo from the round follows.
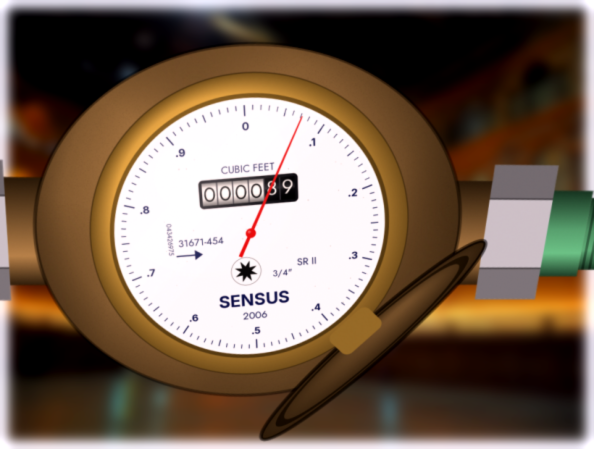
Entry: 89.07 ft³
